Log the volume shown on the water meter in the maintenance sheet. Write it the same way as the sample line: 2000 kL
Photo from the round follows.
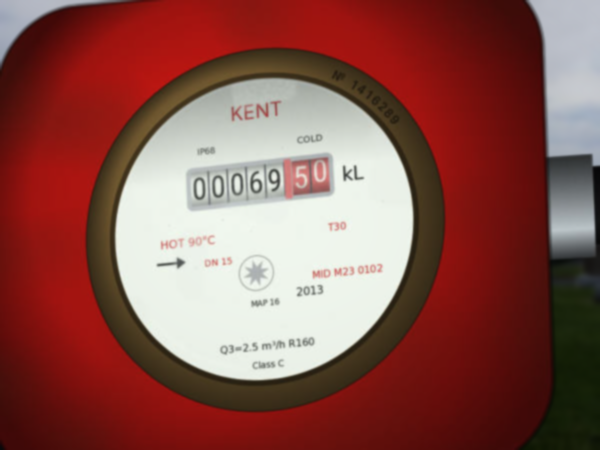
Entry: 69.50 kL
